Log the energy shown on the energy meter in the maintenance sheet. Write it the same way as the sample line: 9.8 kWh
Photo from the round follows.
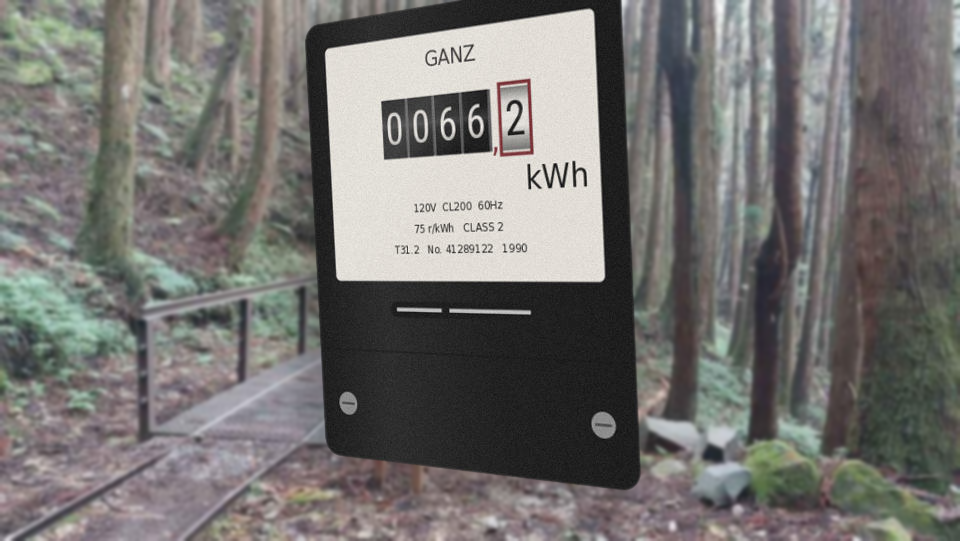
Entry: 66.2 kWh
